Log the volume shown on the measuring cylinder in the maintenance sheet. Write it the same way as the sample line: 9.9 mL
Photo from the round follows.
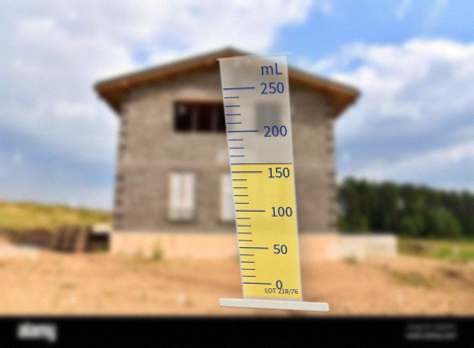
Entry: 160 mL
